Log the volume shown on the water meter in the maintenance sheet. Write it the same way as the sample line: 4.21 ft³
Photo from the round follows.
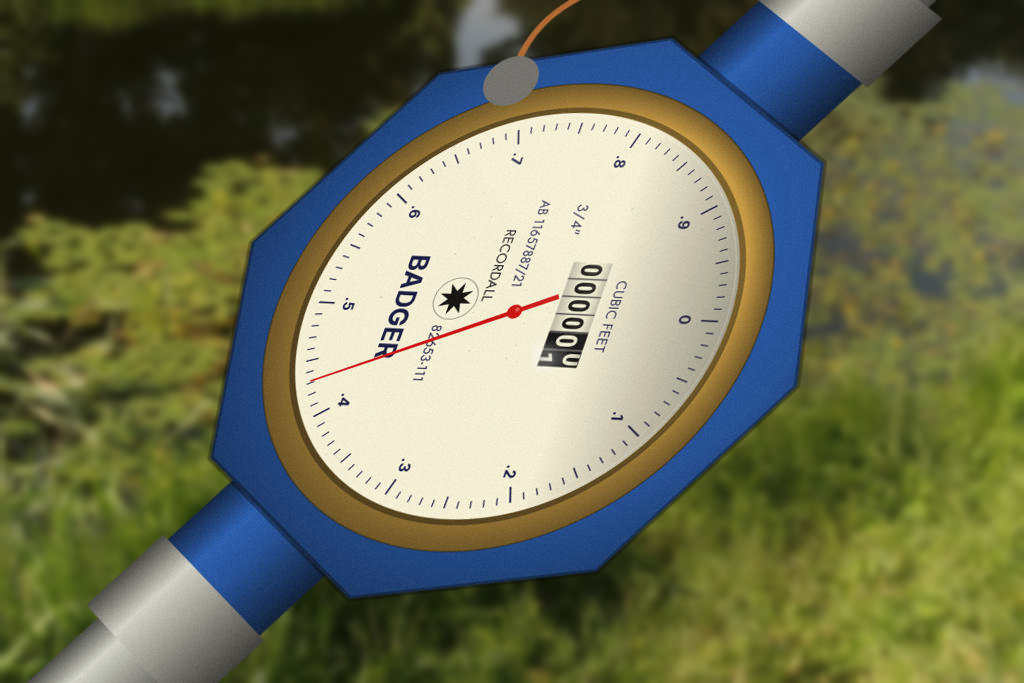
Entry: 0.43 ft³
